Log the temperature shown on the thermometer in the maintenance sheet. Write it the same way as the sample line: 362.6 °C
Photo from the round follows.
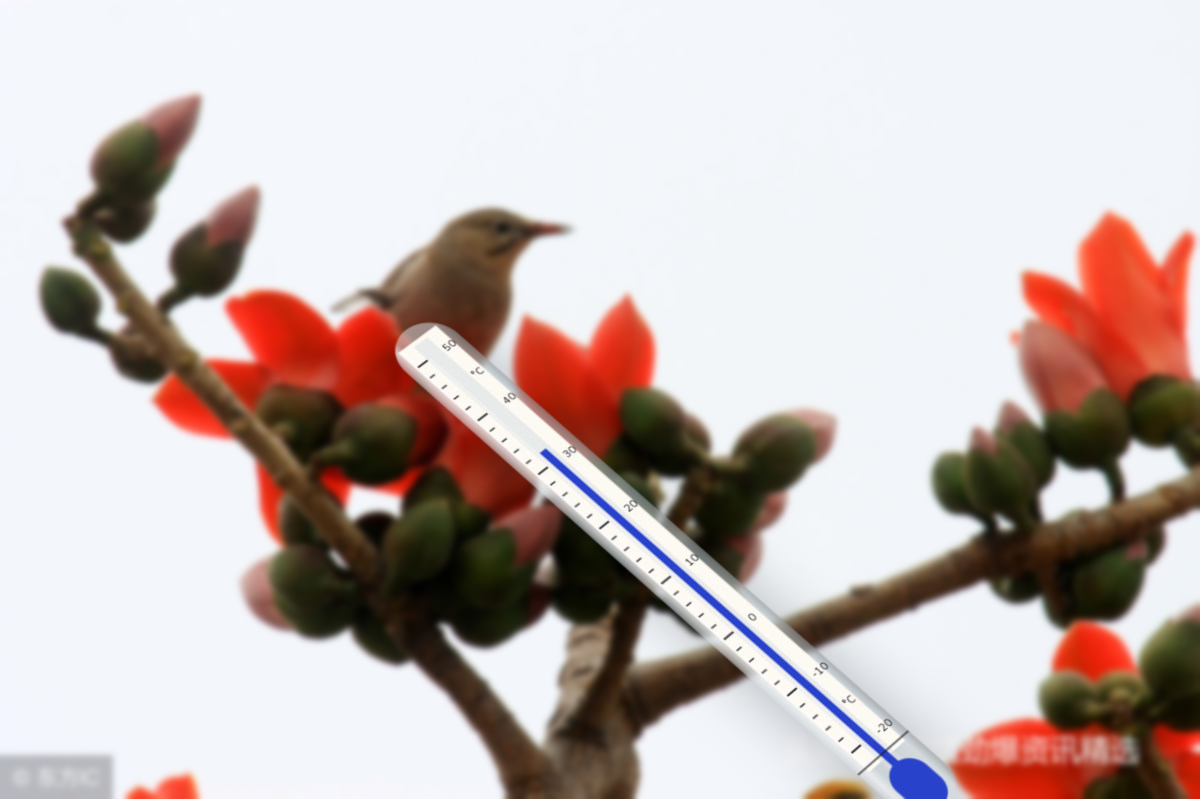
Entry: 32 °C
